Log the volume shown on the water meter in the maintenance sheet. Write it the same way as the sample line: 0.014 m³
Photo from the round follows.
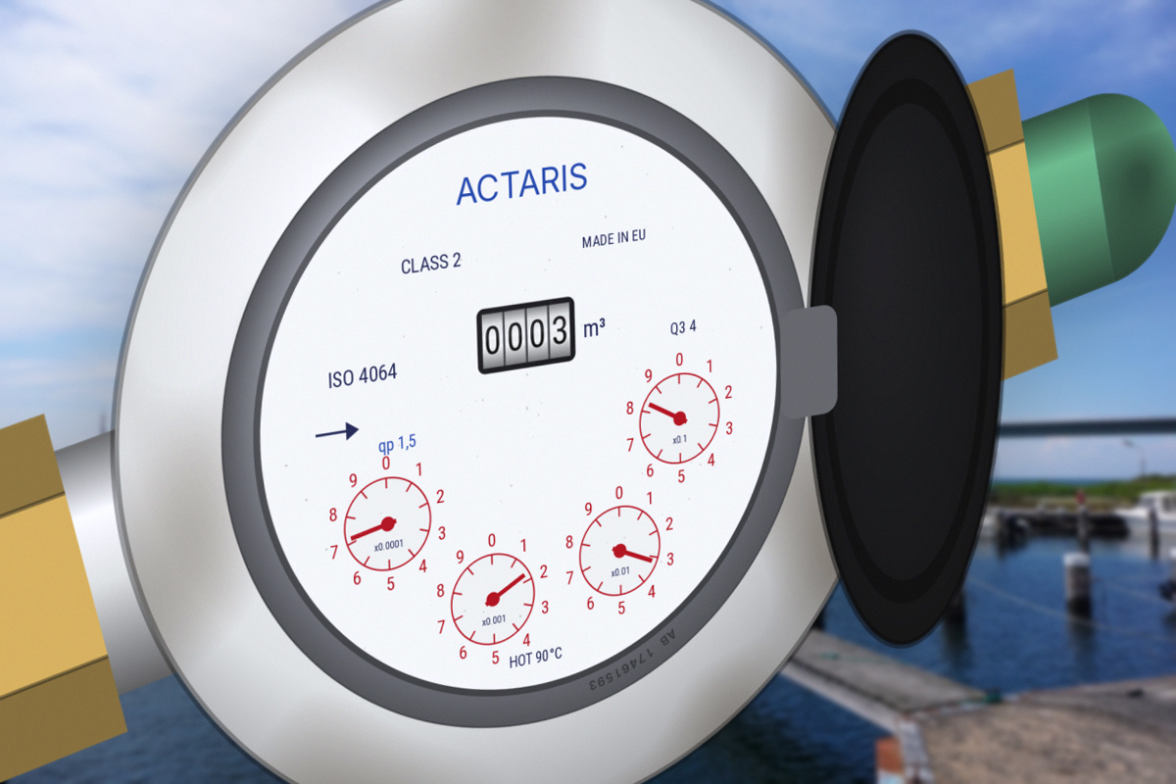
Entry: 3.8317 m³
